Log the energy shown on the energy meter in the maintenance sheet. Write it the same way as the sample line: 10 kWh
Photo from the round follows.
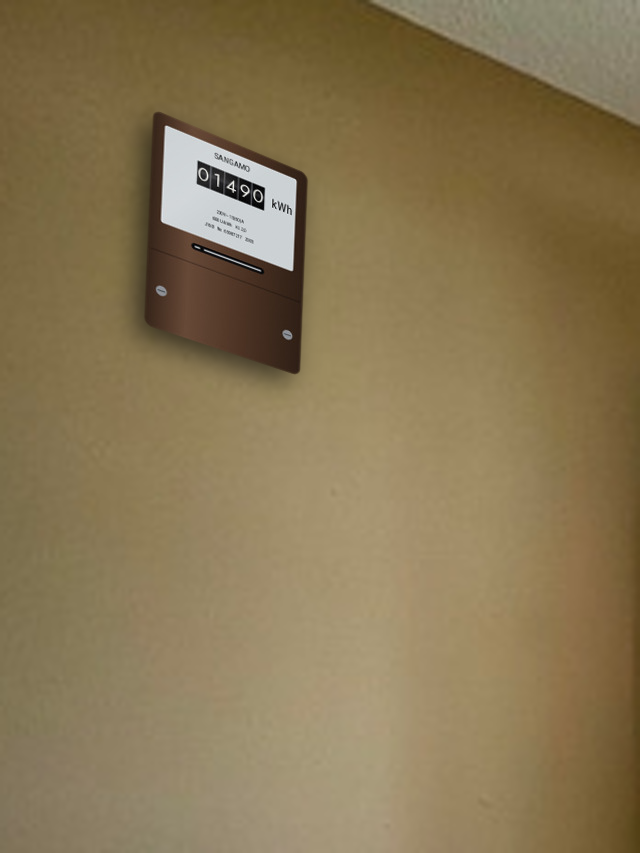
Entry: 1490 kWh
